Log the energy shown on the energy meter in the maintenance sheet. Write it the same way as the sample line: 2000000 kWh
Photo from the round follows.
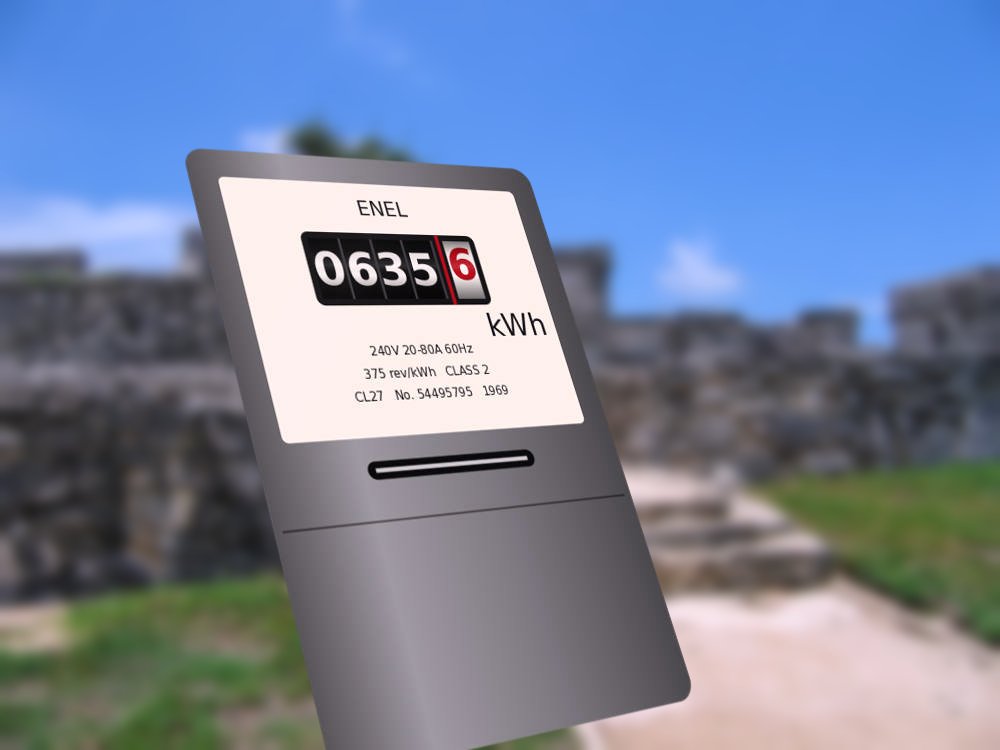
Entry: 635.6 kWh
